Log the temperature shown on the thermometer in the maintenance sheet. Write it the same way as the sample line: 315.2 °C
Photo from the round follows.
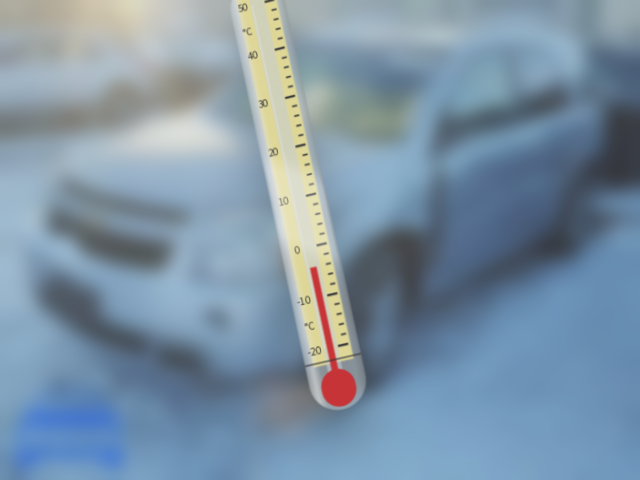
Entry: -4 °C
